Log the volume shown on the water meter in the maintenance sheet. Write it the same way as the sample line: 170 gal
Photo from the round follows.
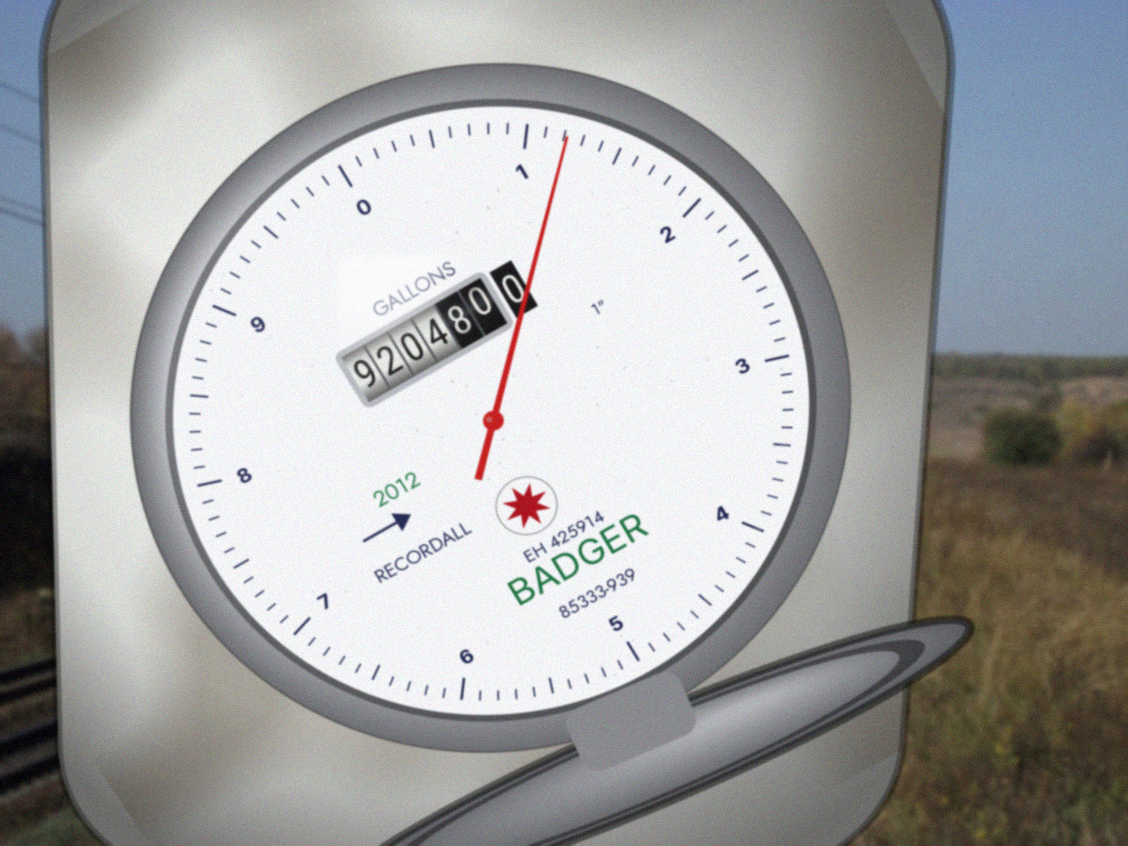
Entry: 9204801.2 gal
